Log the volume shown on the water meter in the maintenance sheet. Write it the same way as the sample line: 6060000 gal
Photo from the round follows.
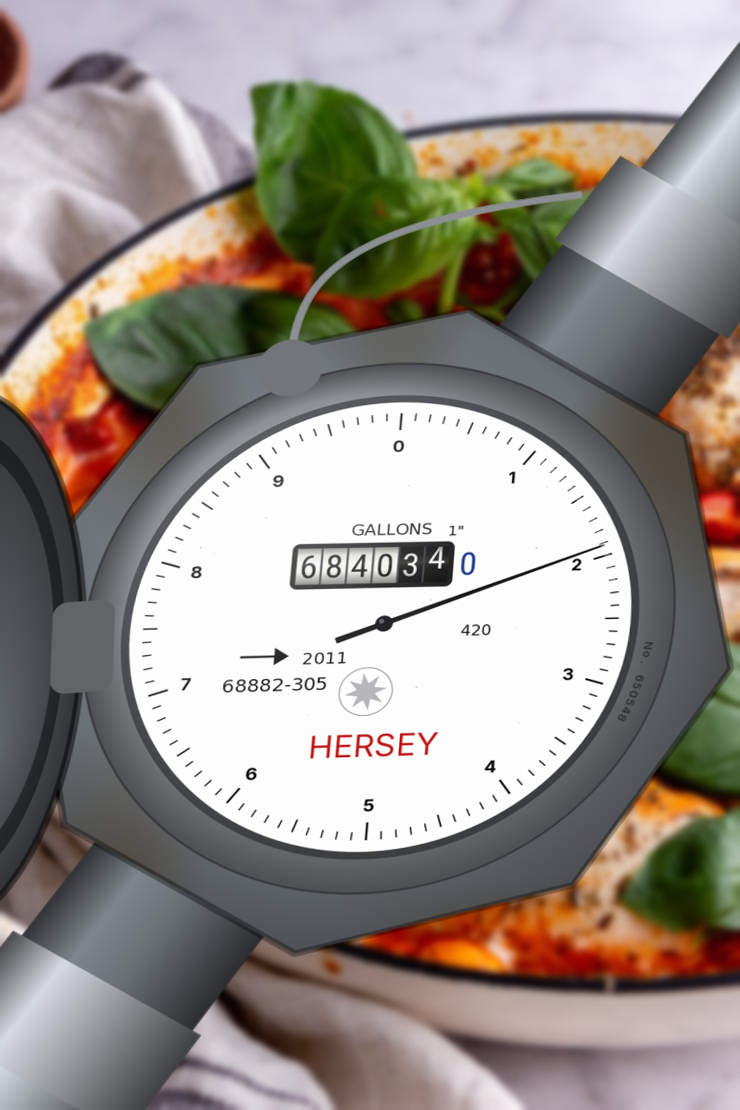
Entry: 6840341.9 gal
